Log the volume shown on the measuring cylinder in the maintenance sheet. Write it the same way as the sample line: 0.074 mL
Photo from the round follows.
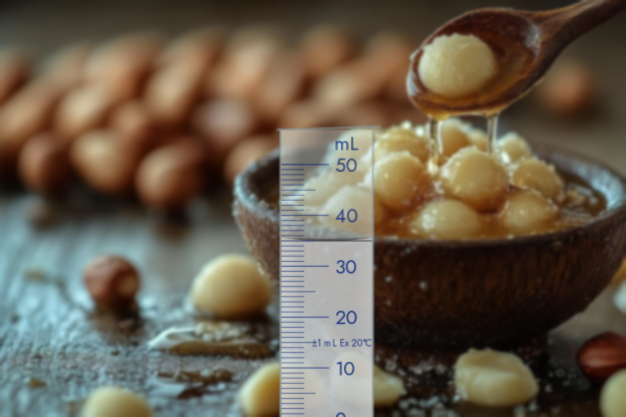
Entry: 35 mL
